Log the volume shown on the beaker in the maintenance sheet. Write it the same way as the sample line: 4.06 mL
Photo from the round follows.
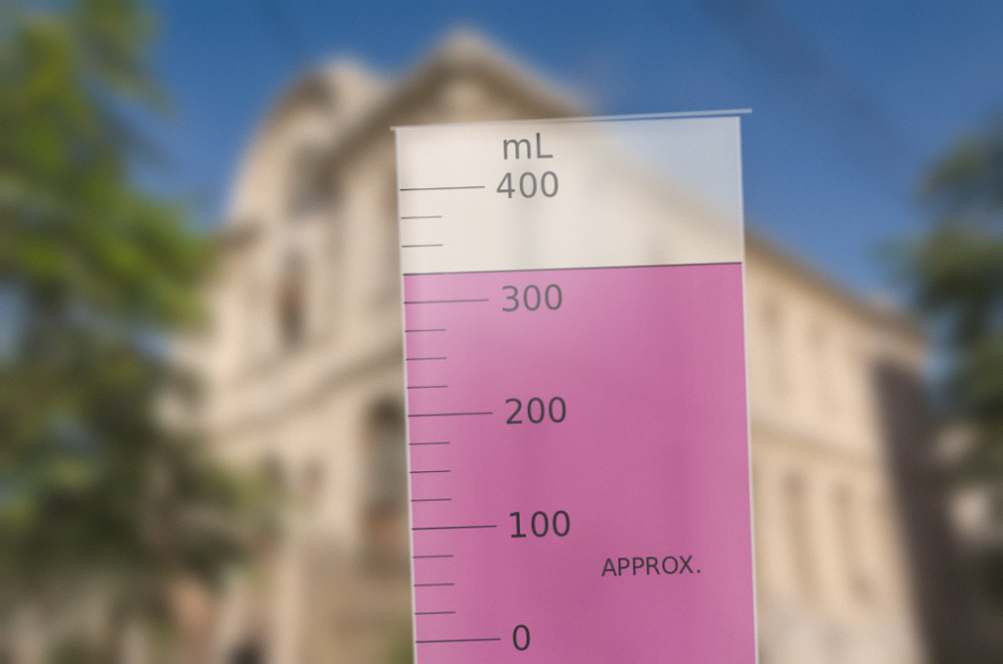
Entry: 325 mL
